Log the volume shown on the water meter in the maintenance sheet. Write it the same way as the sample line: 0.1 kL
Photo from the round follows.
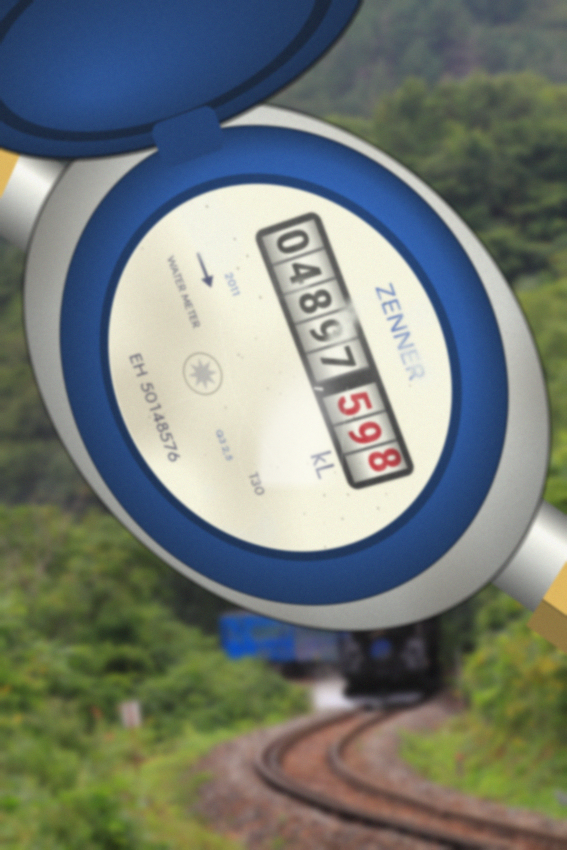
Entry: 4897.598 kL
